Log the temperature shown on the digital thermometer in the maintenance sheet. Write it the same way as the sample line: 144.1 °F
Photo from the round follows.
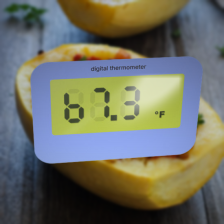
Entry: 67.3 °F
